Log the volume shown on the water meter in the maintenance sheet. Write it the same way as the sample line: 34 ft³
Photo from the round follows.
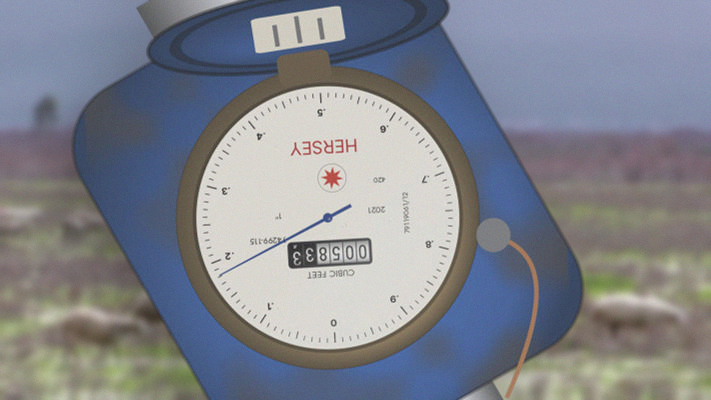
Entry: 5833.18 ft³
